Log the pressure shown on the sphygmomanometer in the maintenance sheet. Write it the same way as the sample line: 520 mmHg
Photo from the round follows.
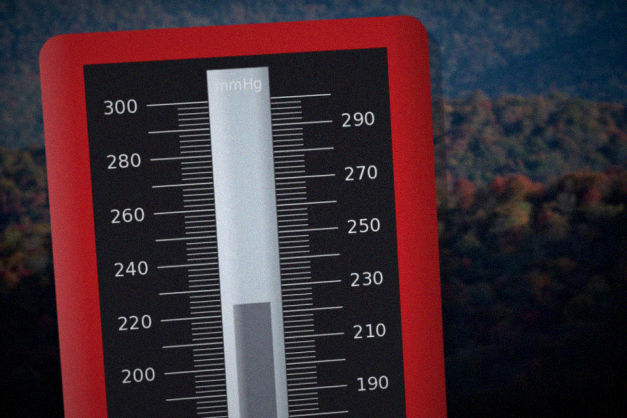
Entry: 224 mmHg
